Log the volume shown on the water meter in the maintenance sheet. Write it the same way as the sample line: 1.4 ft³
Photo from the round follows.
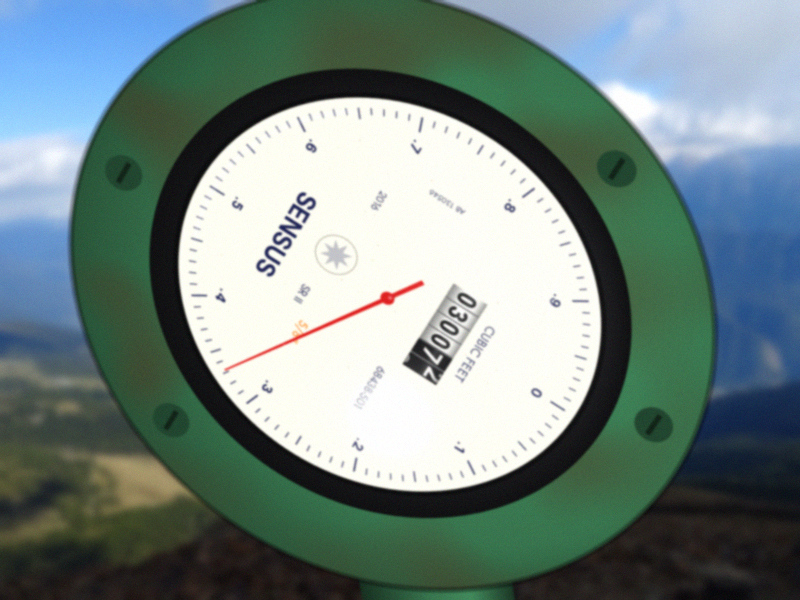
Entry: 30072.33 ft³
